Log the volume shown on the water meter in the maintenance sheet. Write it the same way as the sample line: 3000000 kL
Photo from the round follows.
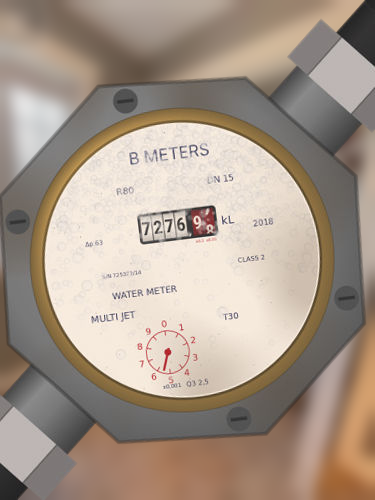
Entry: 7276.975 kL
